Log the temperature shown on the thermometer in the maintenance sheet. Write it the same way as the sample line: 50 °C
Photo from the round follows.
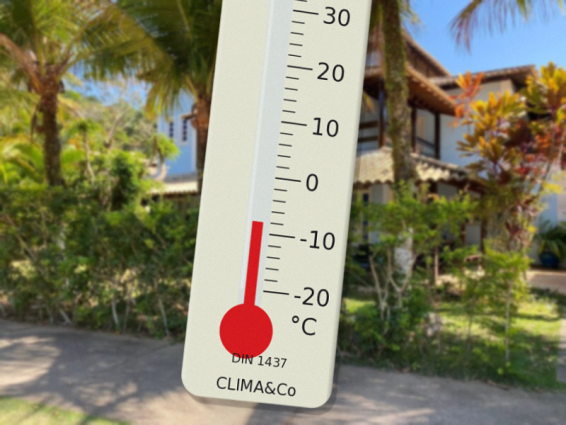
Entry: -8 °C
